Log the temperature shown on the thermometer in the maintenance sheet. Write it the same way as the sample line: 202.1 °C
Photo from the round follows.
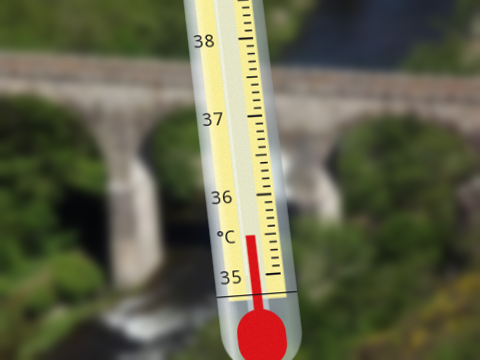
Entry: 35.5 °C
